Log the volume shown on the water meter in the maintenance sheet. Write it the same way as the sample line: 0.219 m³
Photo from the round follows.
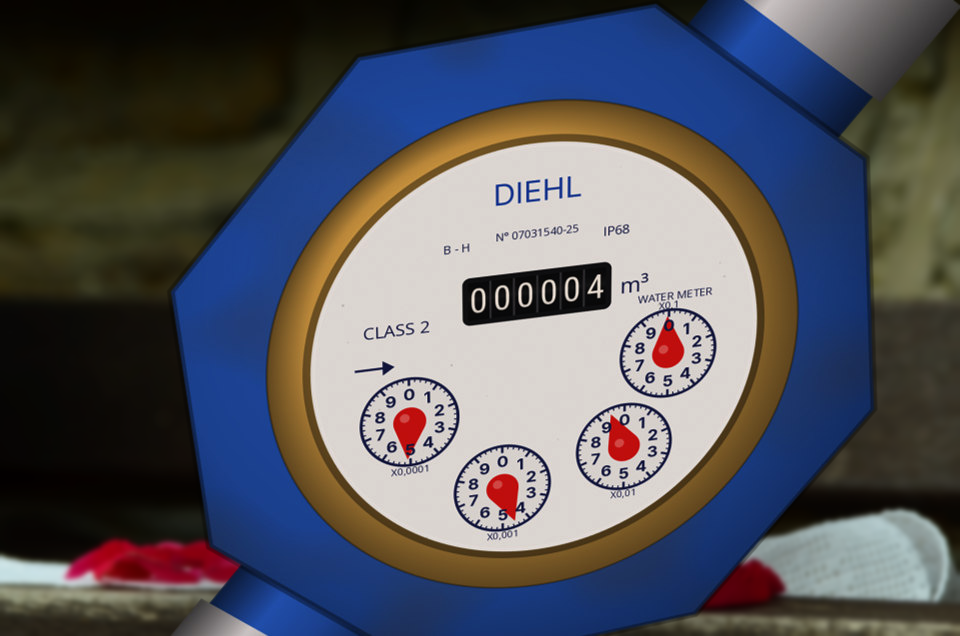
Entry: 3.9945 m³
